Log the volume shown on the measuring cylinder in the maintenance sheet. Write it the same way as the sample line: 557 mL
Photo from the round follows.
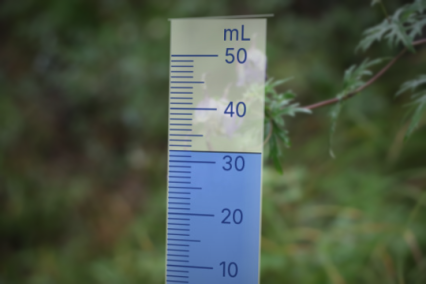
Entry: 32 mL
